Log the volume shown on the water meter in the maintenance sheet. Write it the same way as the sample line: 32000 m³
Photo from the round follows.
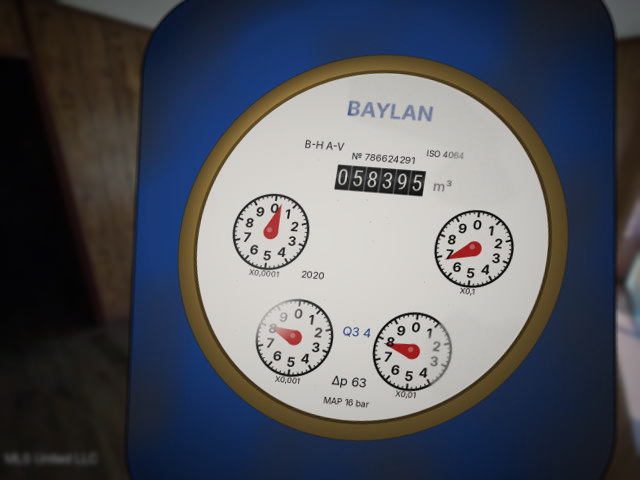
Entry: 58395.6780 m³
